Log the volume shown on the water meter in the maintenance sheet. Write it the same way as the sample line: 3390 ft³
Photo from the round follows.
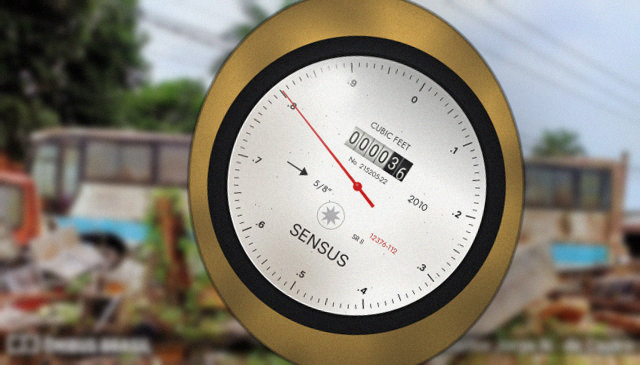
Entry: 35.80 ft³
